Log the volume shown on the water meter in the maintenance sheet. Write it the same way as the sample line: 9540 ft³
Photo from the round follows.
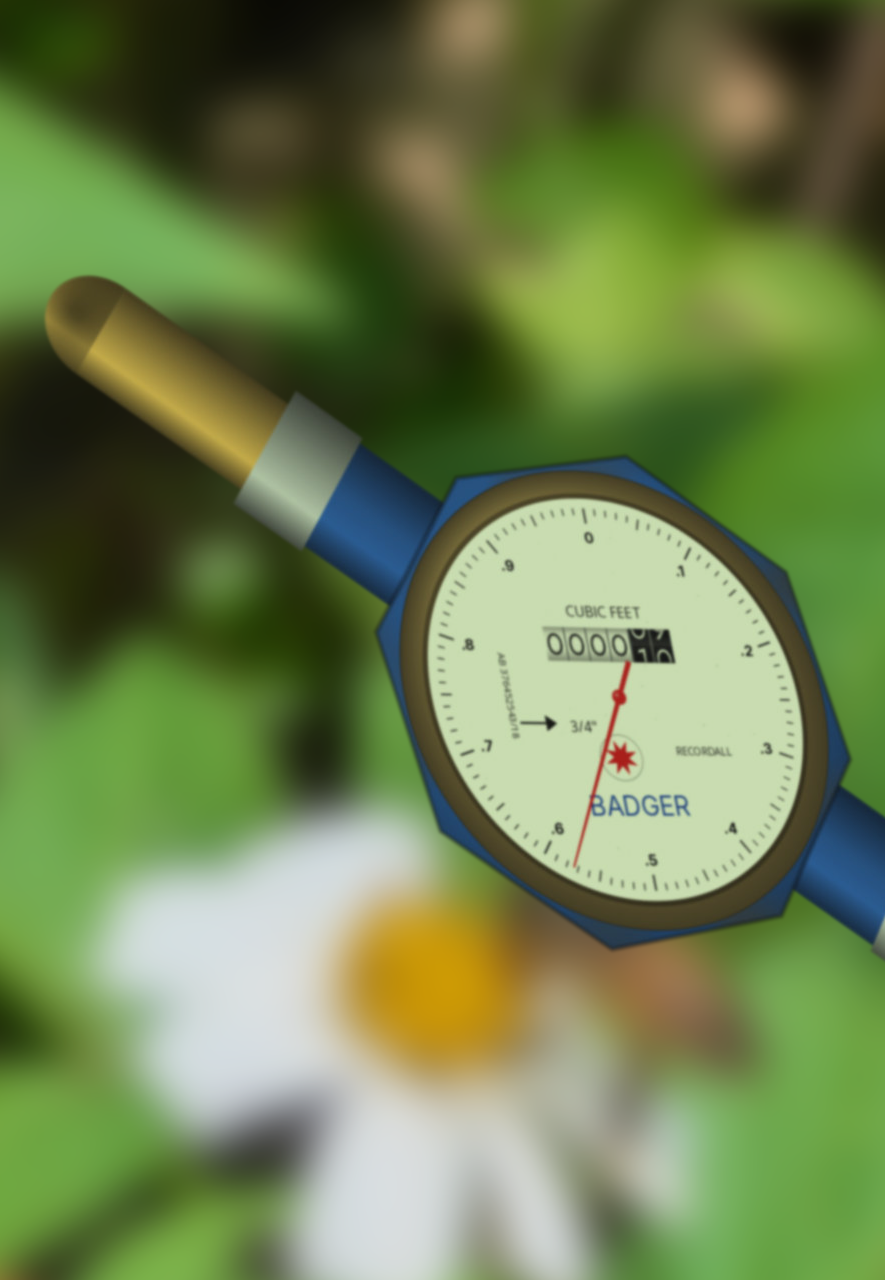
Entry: 9.57 ft³
